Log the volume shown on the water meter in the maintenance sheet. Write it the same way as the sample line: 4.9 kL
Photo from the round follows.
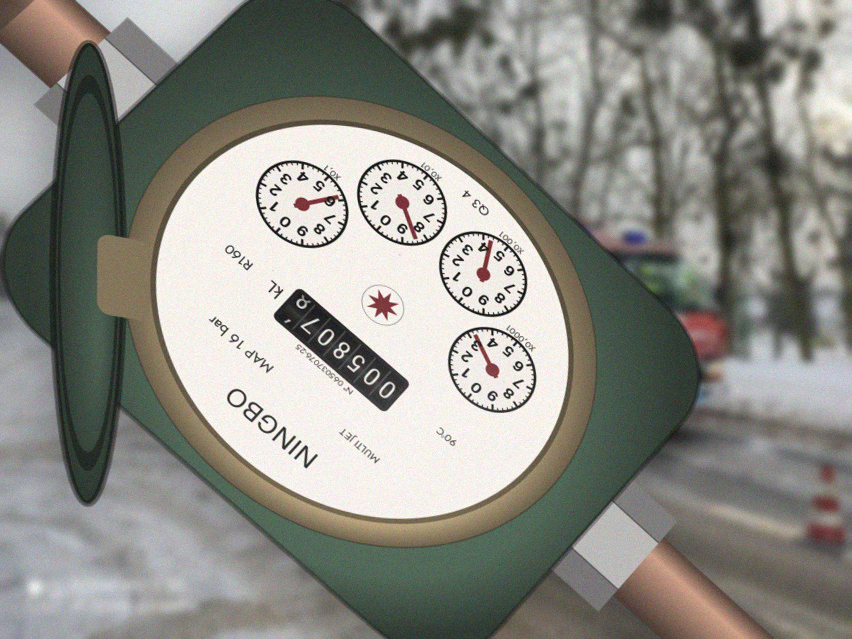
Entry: 58077.5843 kL
